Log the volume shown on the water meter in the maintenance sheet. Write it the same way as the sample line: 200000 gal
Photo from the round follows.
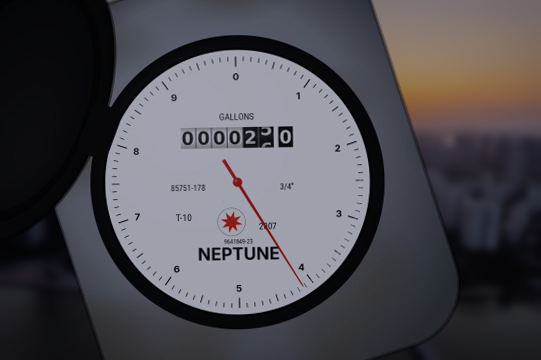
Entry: 254.1 gal
